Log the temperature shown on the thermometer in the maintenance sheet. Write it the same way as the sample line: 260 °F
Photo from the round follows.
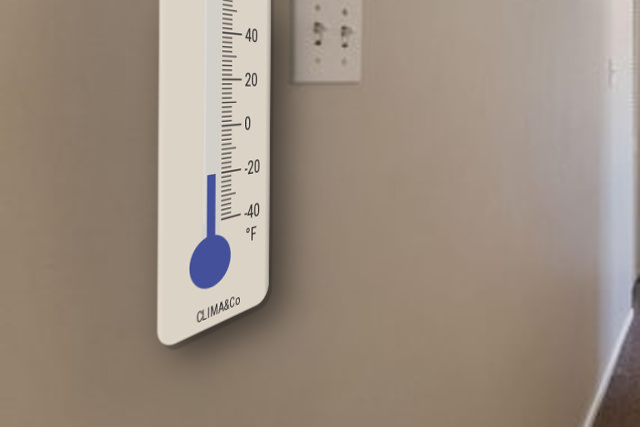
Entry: -20 °F
